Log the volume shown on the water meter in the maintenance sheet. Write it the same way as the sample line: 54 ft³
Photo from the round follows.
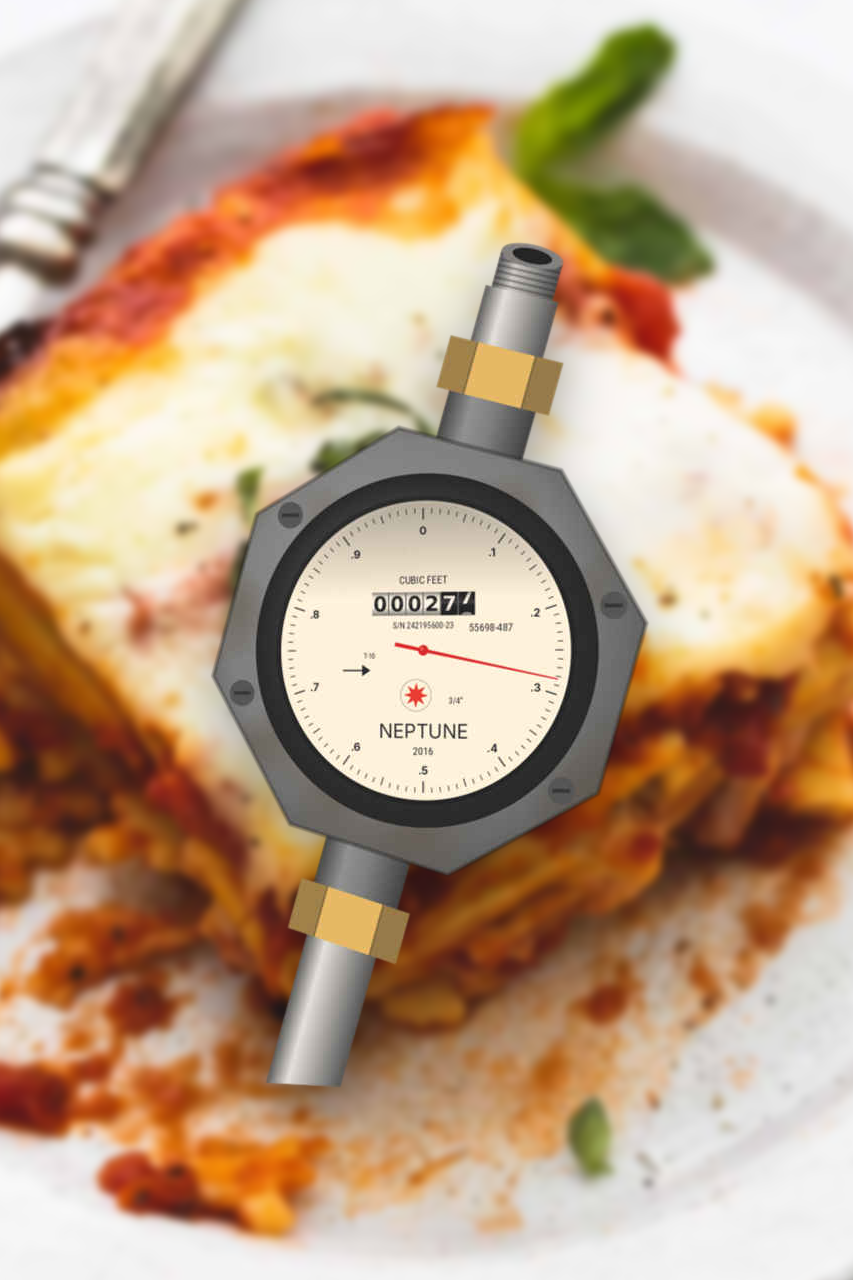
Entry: 277.28 ft³
